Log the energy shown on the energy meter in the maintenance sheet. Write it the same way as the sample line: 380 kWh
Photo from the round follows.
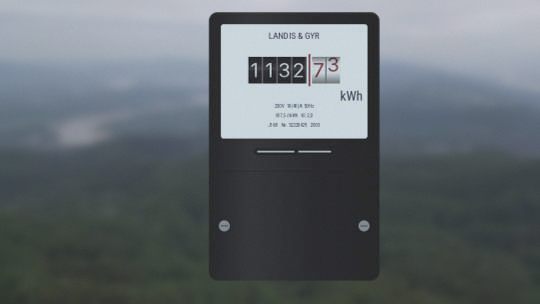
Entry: 1132.73 kWh
